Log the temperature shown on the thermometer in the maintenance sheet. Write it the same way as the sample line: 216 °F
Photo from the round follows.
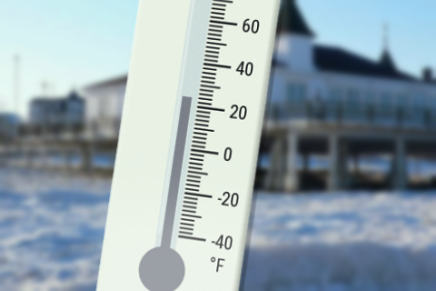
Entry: 24 °F
